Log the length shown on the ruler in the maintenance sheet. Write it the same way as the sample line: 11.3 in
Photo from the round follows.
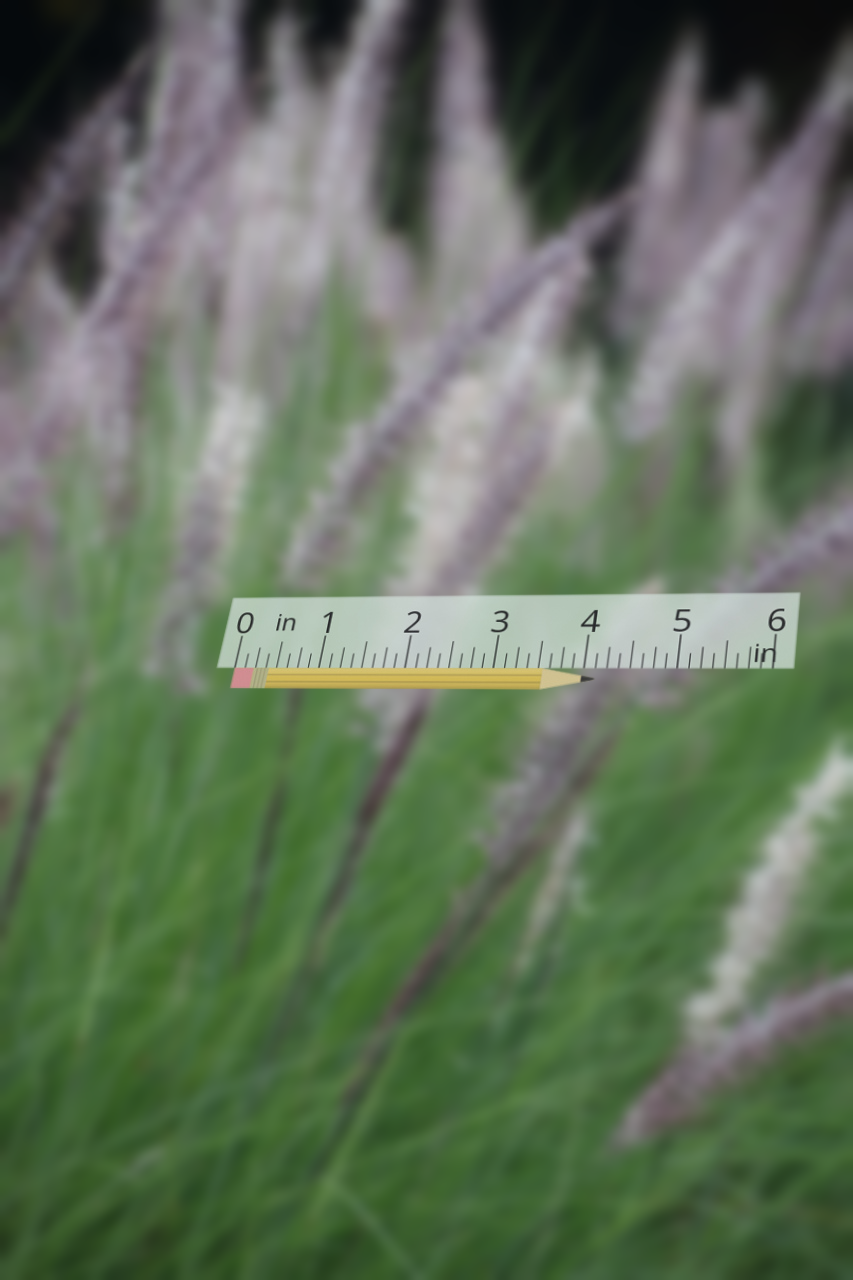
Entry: 4.125 in
